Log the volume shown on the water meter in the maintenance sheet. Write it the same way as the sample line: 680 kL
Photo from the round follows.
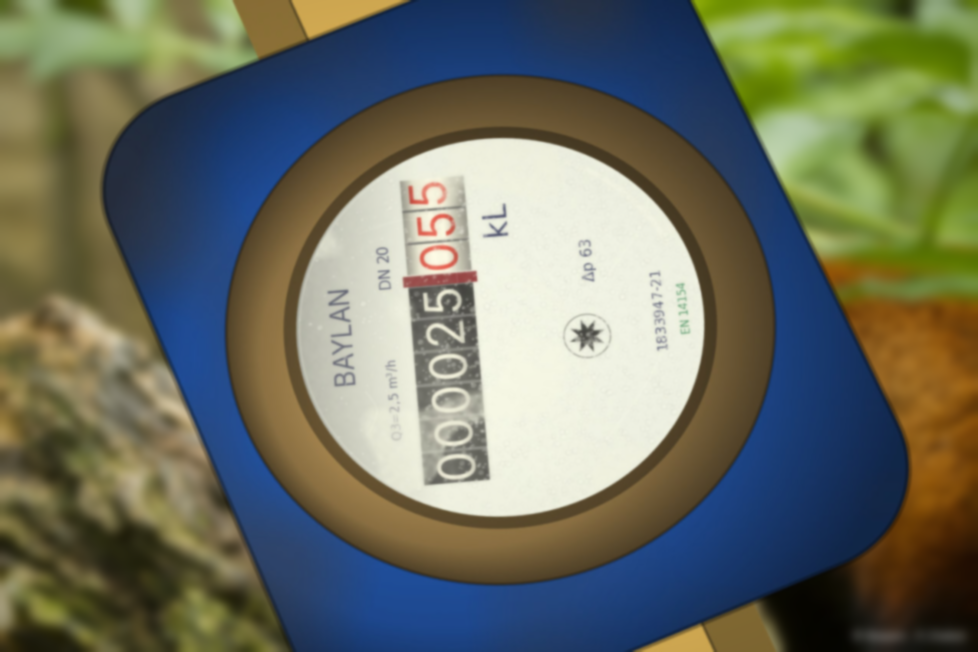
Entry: 25.055 kL
